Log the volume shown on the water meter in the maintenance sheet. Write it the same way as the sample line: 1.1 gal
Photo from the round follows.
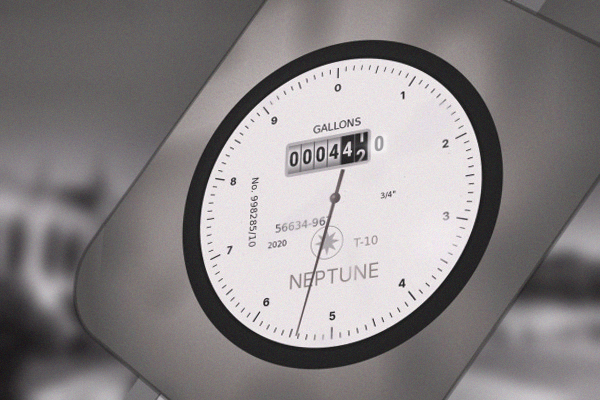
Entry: 4415.4 gal
